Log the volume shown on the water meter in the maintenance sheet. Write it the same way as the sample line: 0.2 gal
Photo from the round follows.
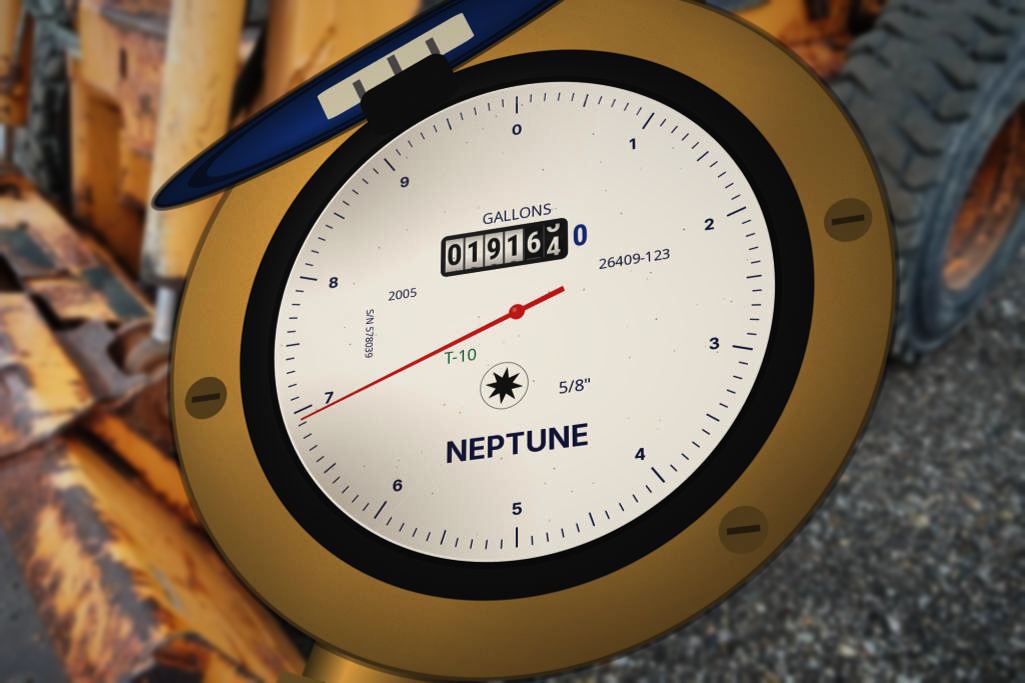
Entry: 191636.9 gal
